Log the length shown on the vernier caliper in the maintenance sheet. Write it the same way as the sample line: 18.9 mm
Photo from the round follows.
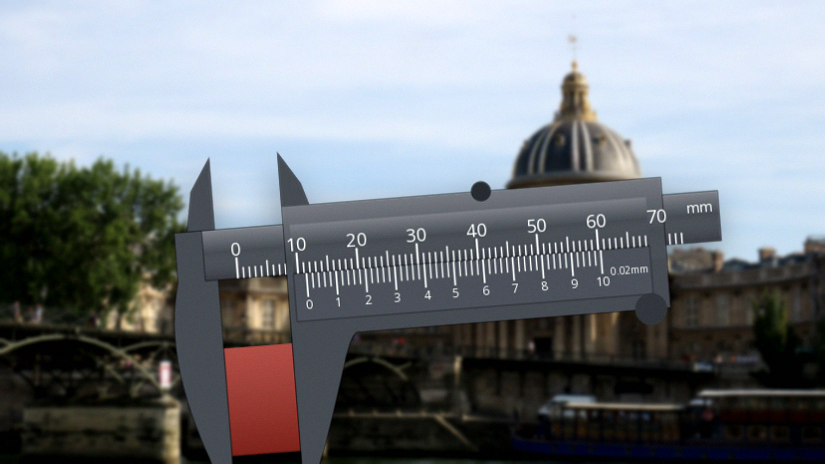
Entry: 11.4 mm
